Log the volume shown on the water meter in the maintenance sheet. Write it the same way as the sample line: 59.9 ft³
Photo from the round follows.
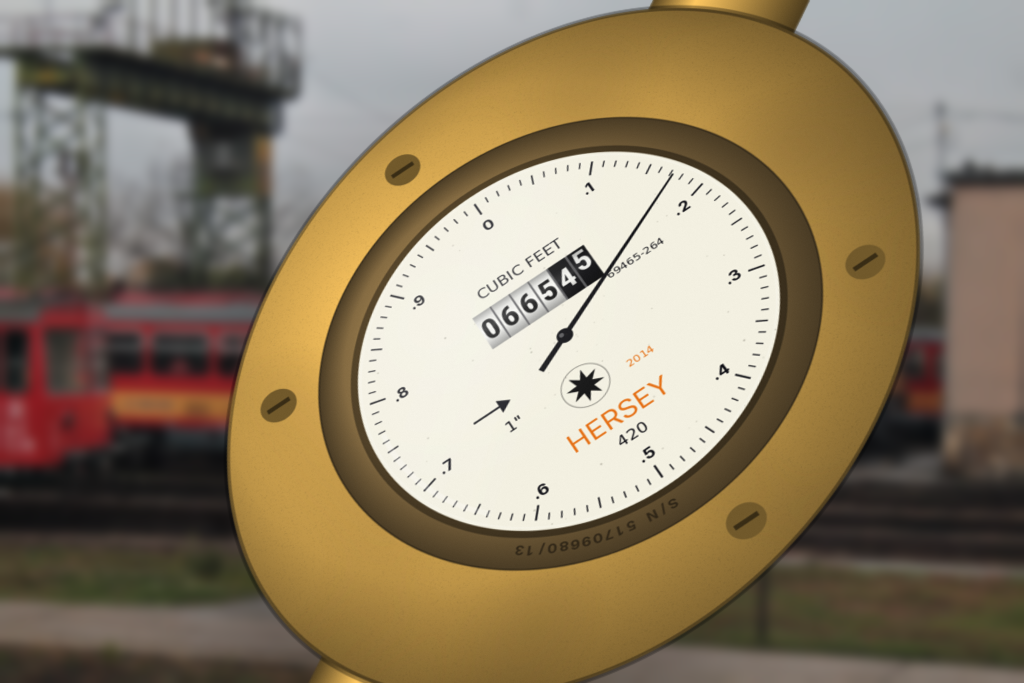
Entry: 66545.17 ft³
